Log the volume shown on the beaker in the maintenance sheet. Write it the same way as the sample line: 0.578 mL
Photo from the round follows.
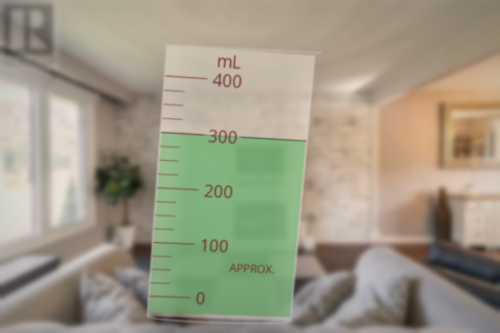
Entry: 300 mL
